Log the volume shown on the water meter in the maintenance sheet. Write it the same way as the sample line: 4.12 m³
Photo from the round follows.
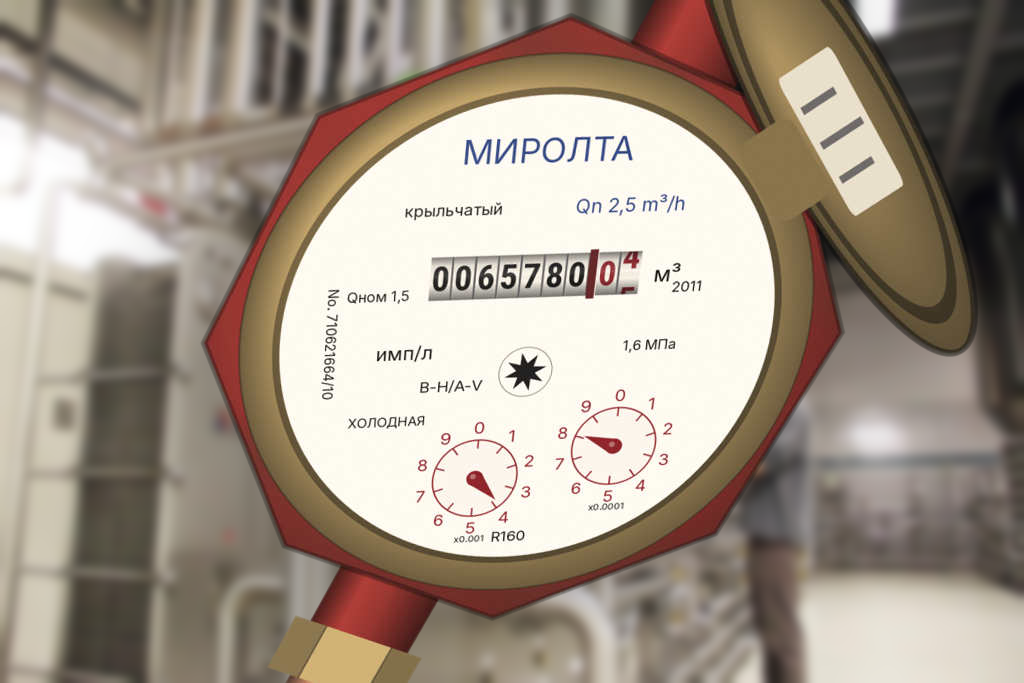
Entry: 65780.0438 m³
